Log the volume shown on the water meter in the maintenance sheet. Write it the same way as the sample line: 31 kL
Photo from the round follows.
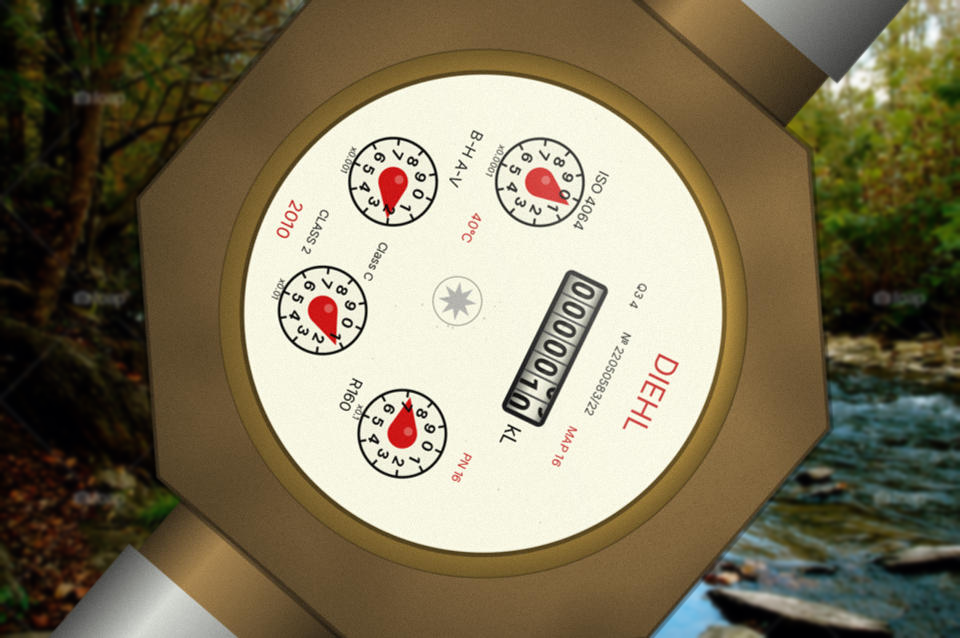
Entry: 9.7120 kL
